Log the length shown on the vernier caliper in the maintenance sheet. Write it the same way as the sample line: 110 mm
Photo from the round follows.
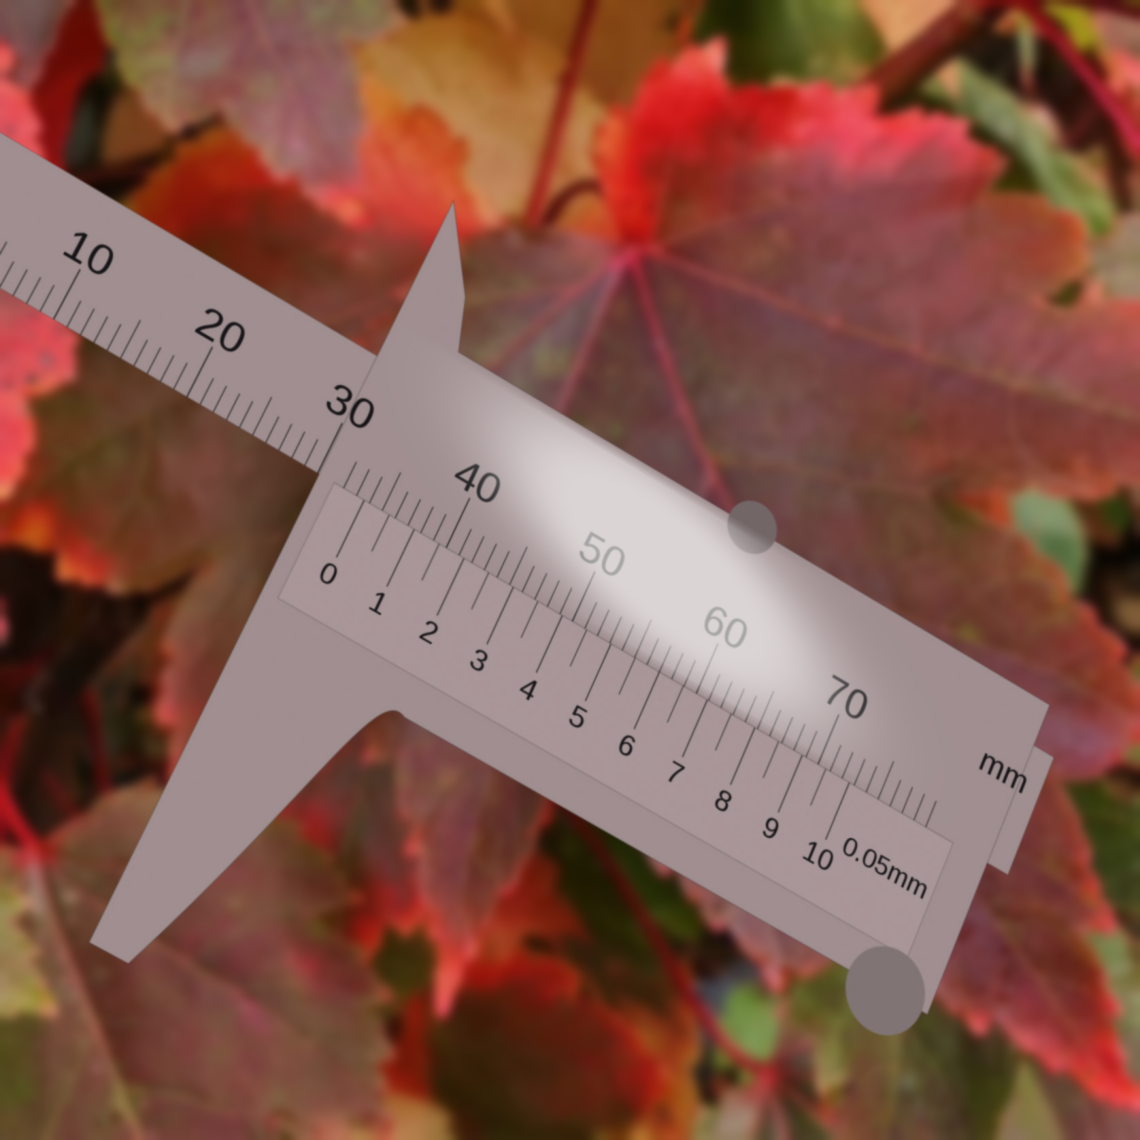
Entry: 33.6 mm
